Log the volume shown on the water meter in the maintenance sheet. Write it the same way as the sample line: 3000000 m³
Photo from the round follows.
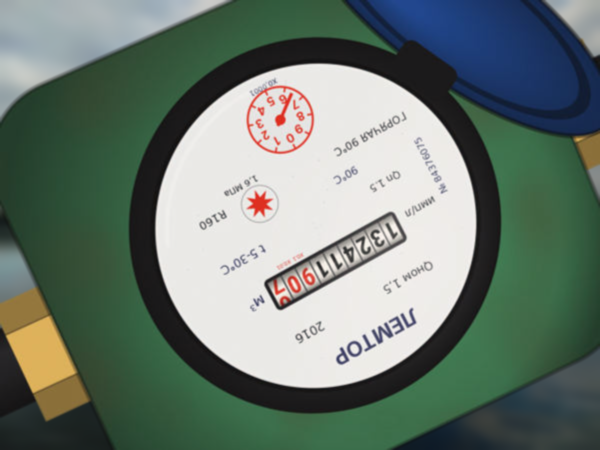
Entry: 132411.9066 m³
